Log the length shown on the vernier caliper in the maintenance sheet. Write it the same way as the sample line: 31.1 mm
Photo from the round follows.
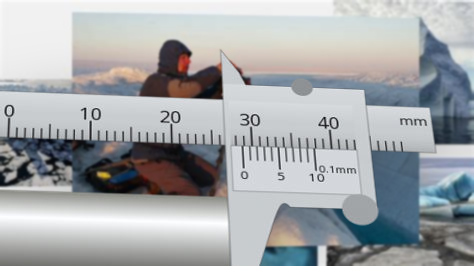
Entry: 28.8 mm
